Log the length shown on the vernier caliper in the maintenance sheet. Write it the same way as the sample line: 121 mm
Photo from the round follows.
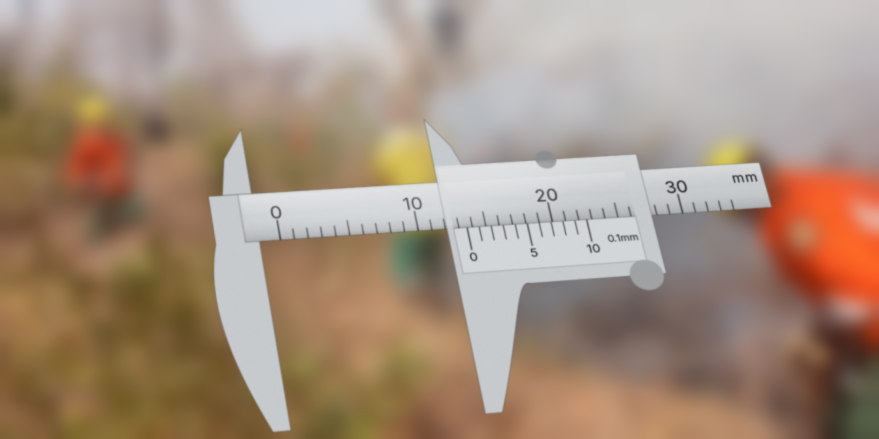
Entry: 13.6 mm
